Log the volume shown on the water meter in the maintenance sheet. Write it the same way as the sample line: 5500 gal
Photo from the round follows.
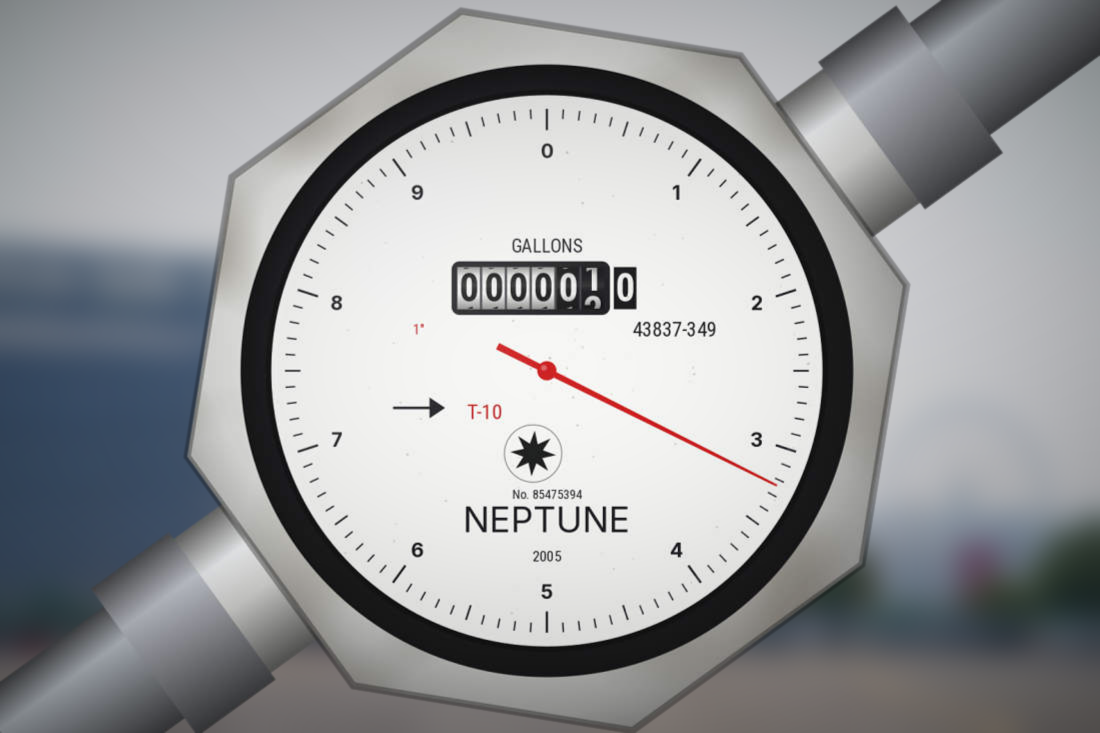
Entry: 13.2 gal
